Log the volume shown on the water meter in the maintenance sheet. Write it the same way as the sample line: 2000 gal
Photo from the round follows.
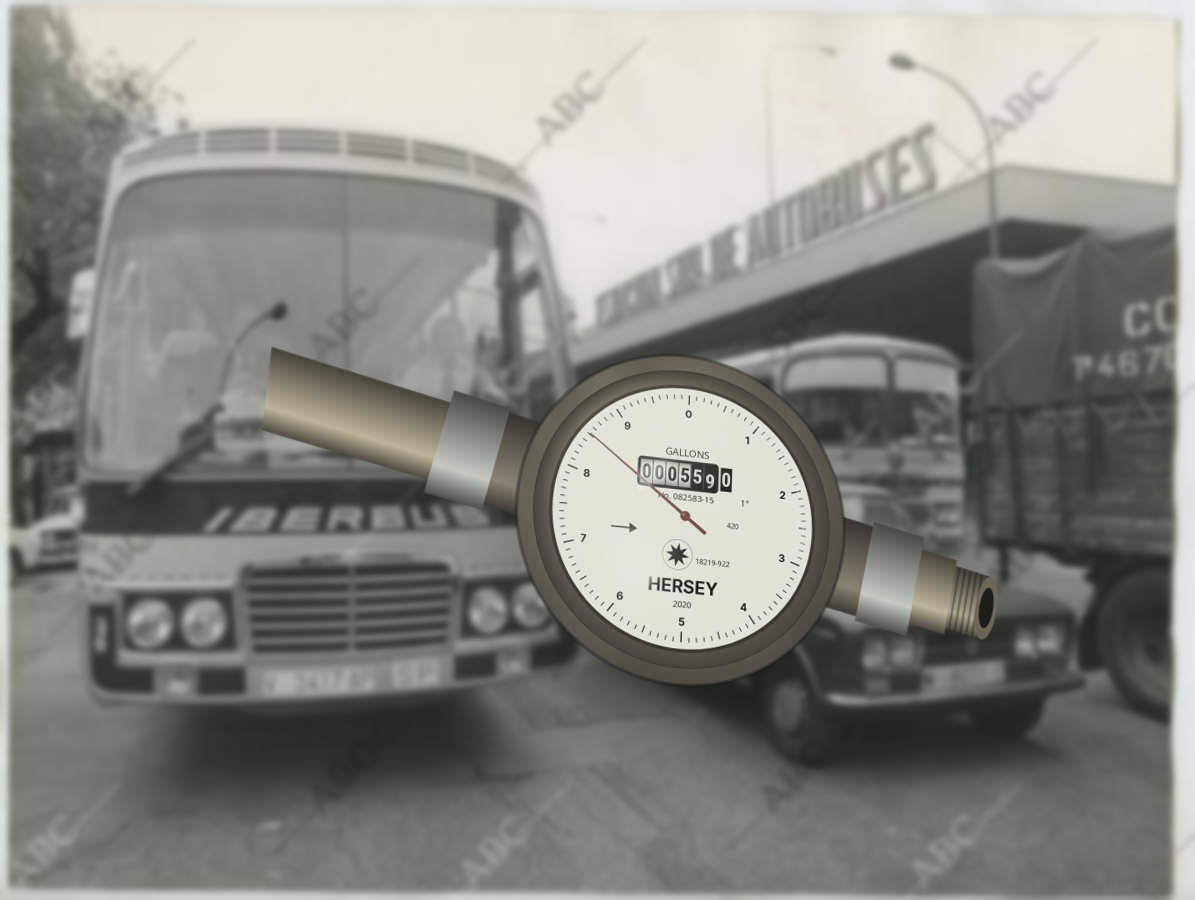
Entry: 5588.5 gal
